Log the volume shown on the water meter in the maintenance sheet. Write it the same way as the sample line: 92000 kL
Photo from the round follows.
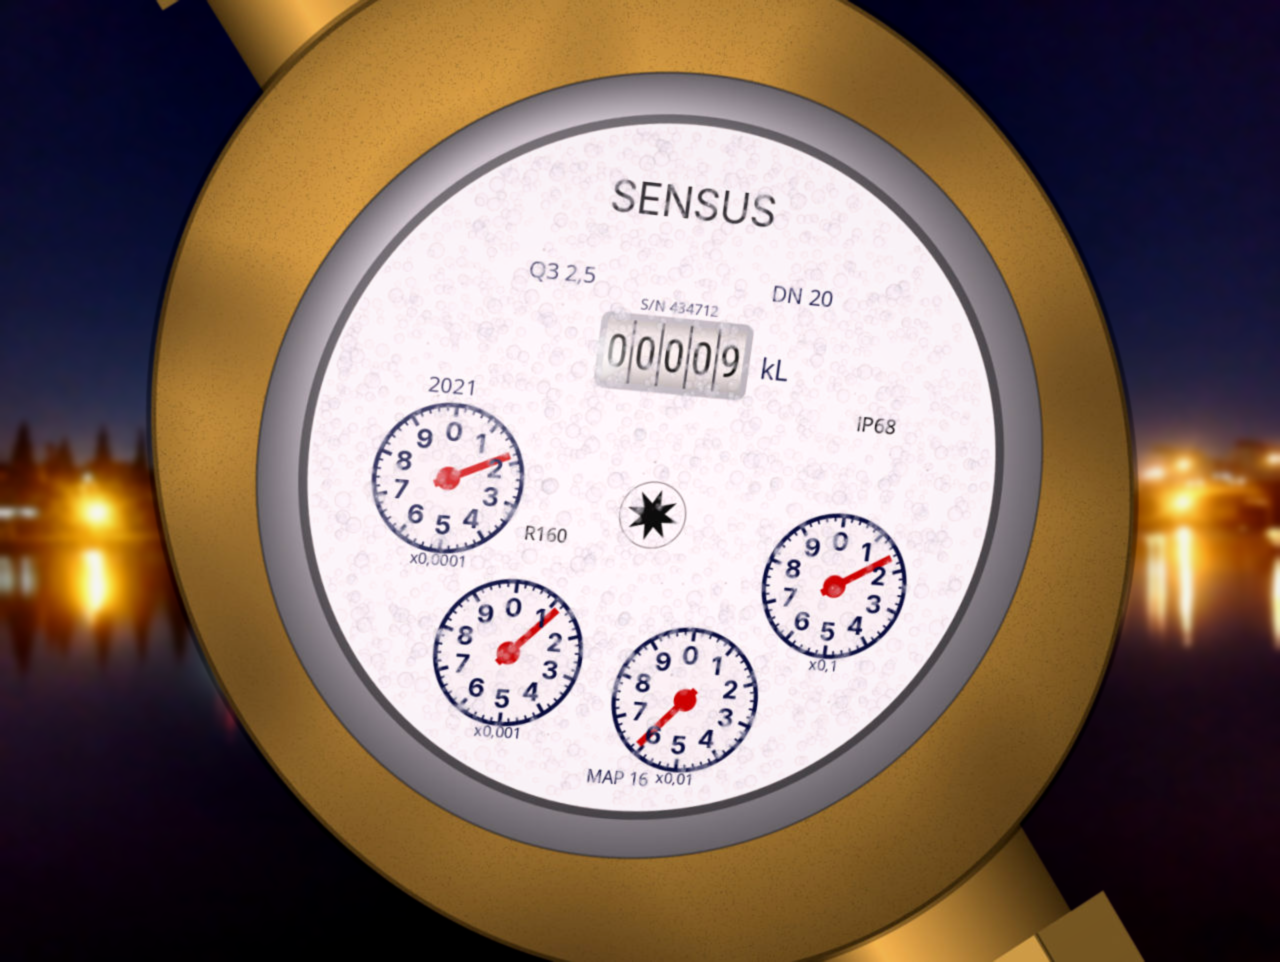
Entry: 9.1611 kL
